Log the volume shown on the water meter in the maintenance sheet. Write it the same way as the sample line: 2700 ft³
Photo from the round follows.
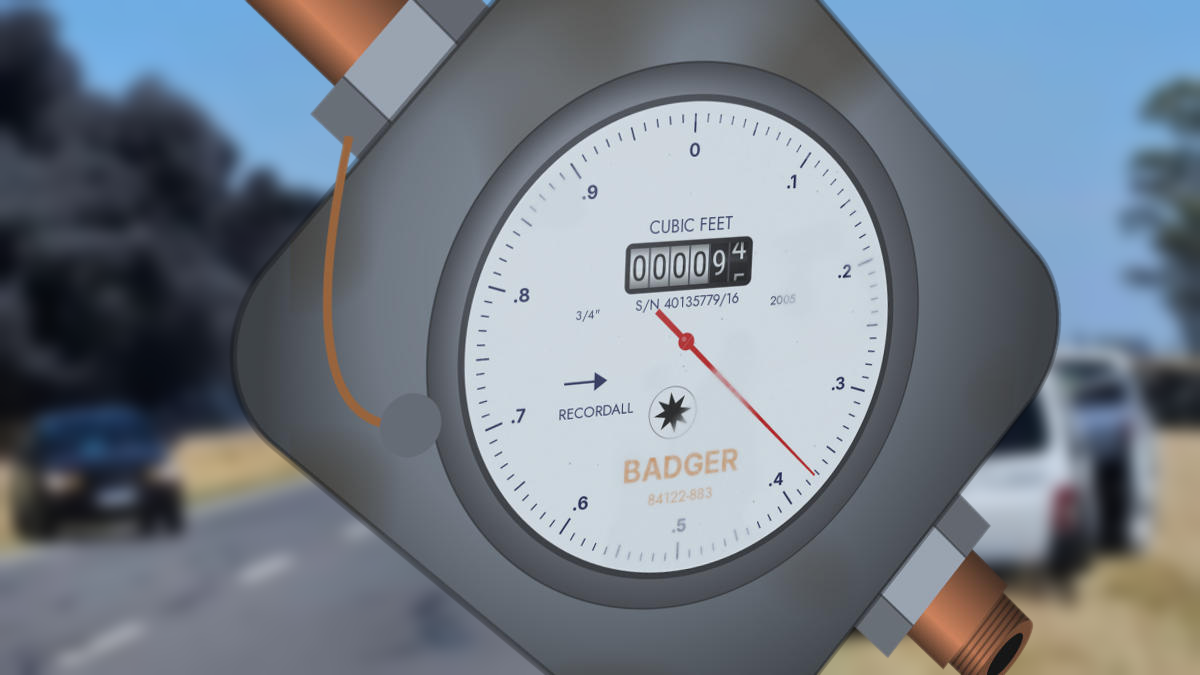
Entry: 94.37 ft³
